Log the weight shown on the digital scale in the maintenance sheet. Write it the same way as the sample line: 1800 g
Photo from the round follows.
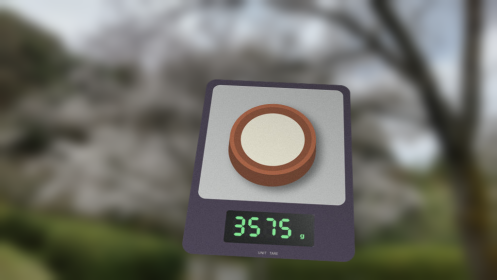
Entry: 3575 g
